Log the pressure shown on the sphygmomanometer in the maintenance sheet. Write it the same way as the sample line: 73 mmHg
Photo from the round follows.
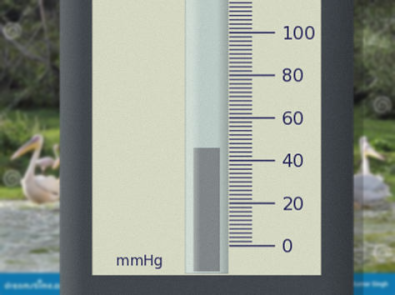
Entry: 46 mmHg
